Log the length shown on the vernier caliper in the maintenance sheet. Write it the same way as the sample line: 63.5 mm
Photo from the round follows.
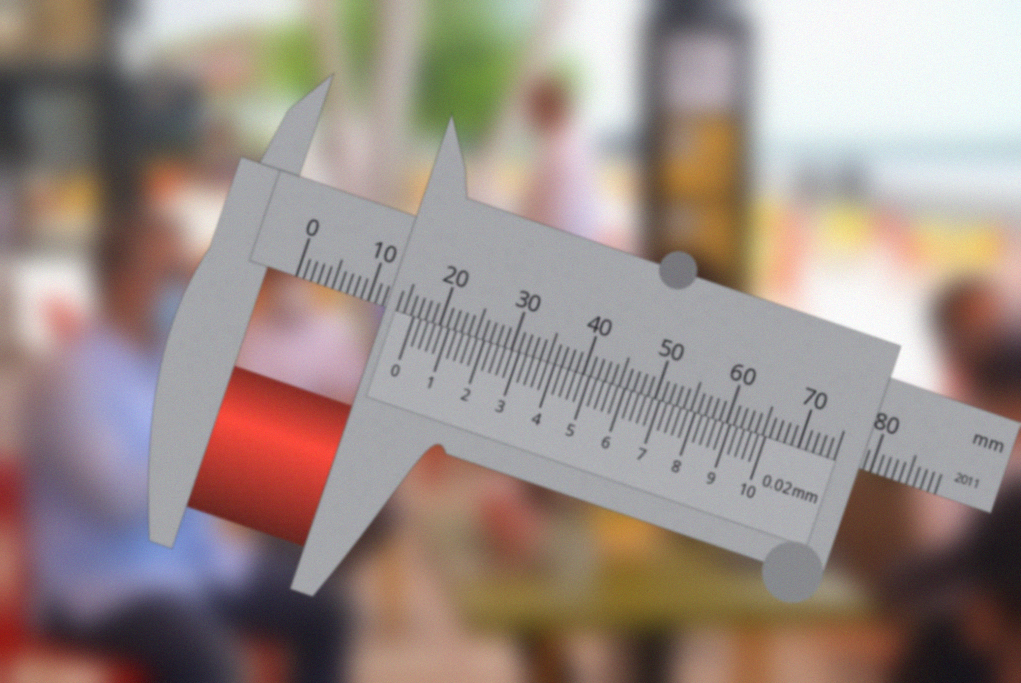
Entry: 16.4 mm
